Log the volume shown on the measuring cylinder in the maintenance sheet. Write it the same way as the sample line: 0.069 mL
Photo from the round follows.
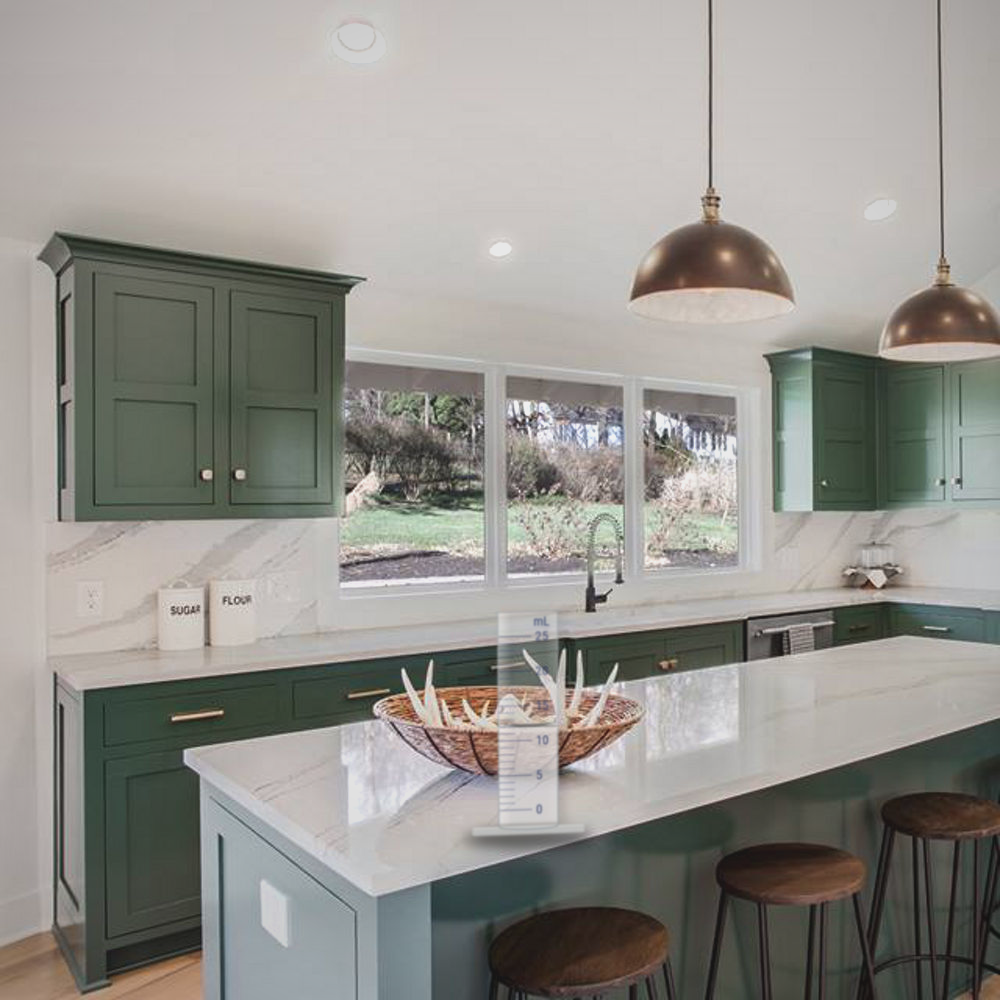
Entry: 12 mL
